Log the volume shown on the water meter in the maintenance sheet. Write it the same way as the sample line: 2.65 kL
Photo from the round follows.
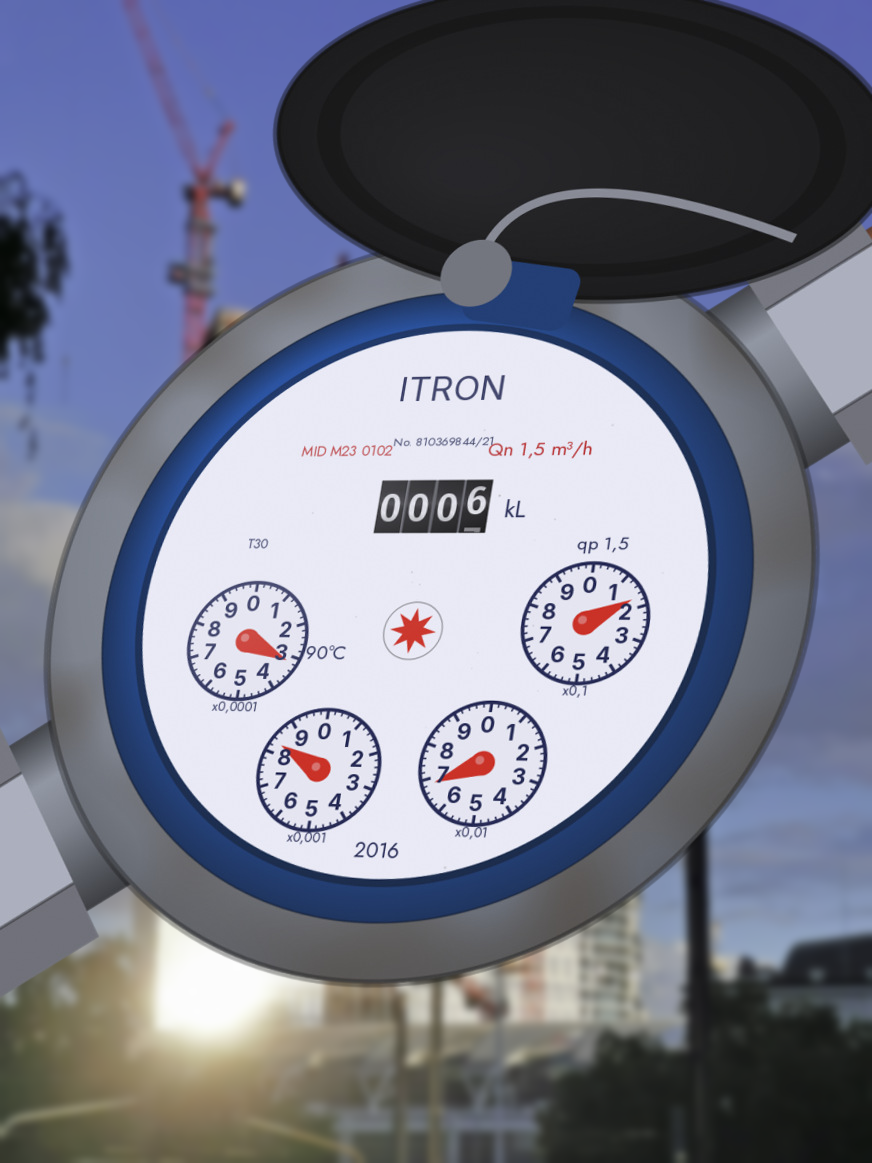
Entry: 6.1683 kL
